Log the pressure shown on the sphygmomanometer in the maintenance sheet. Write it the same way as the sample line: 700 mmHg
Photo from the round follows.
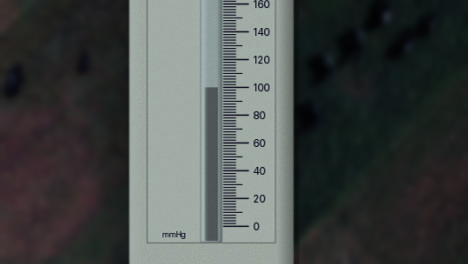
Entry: 100 mmHg
